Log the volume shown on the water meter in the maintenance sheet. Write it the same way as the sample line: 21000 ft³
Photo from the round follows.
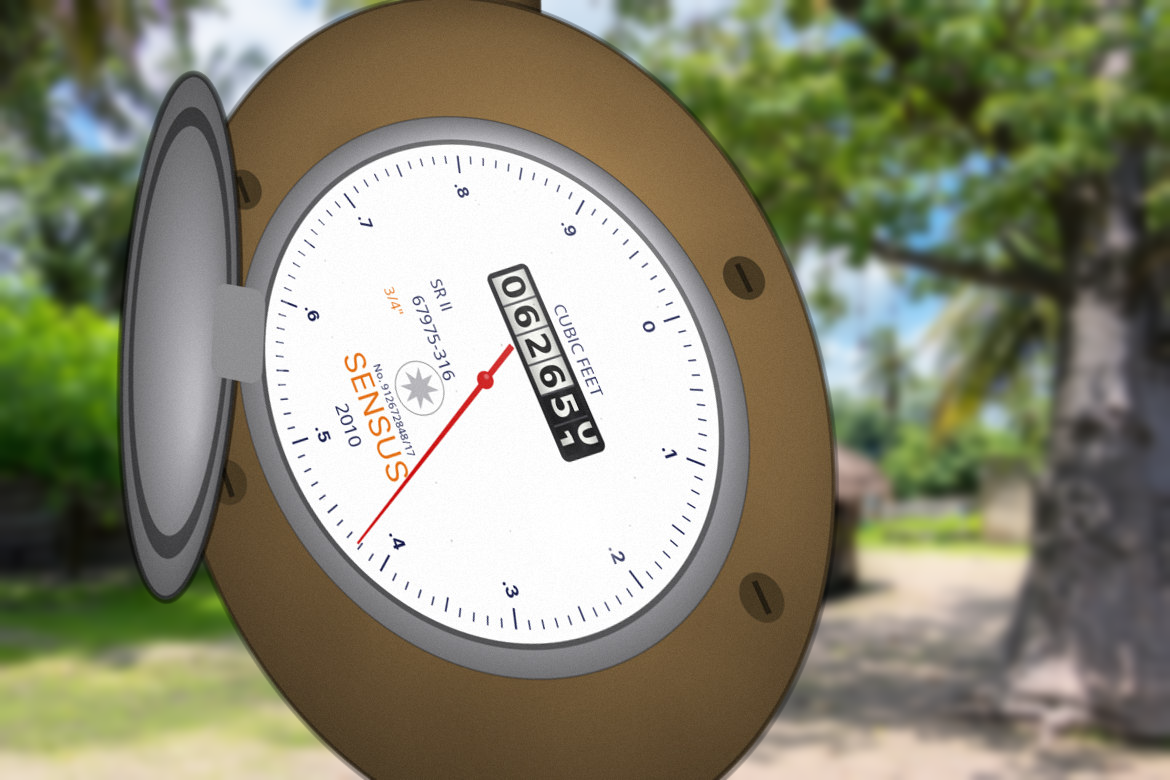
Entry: 62650.42 ft³
